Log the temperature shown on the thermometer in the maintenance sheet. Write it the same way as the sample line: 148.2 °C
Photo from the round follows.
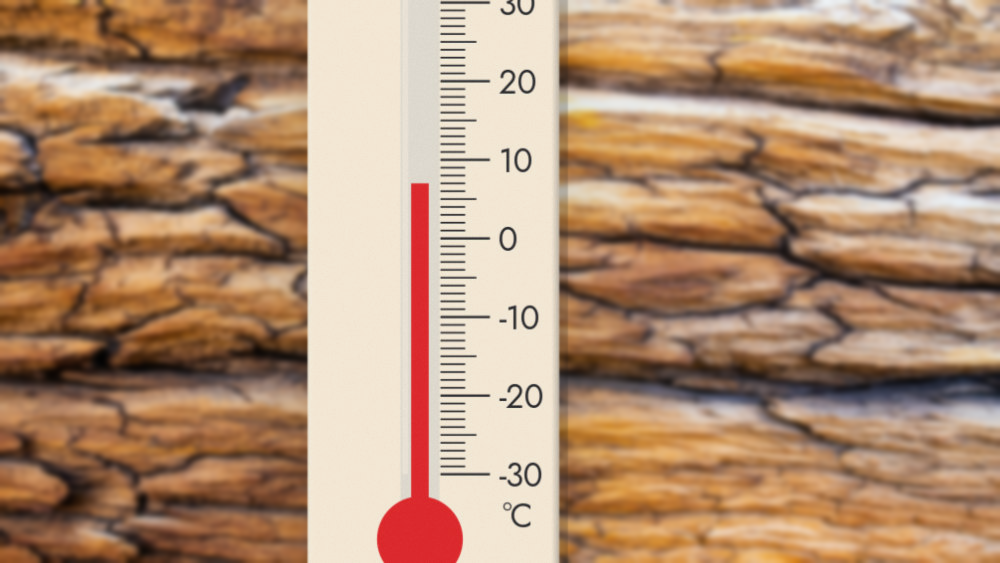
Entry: 7 °C
